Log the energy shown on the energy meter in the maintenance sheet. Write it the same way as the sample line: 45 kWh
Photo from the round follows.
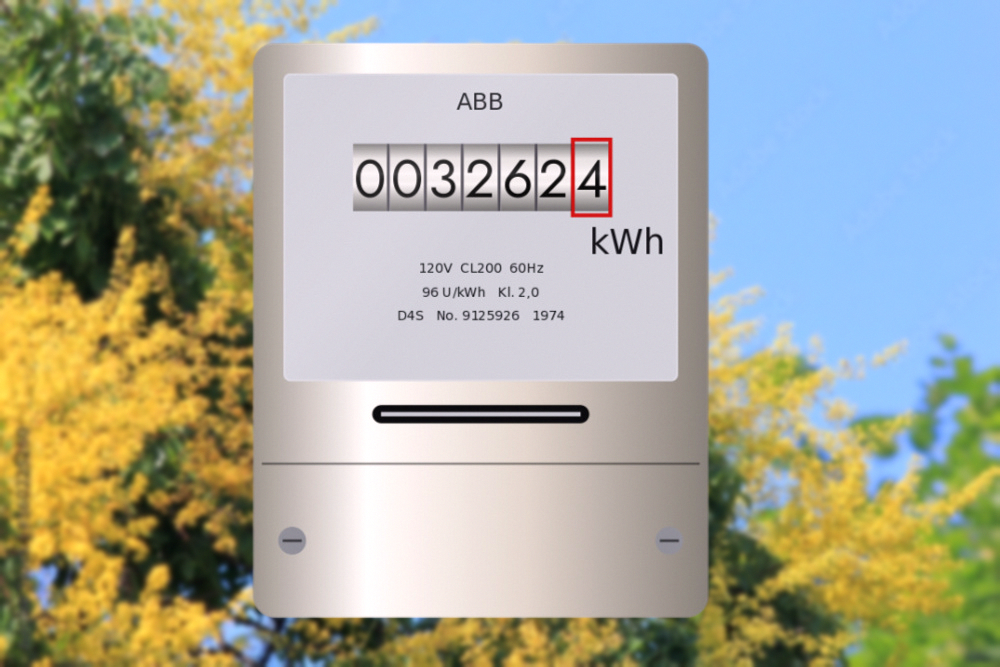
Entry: 3262.4 kWh
